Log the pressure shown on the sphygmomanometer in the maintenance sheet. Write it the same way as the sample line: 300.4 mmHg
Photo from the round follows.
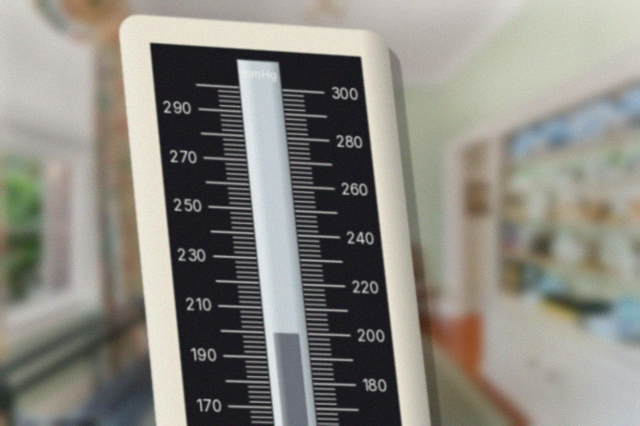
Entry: 200 mmHg
